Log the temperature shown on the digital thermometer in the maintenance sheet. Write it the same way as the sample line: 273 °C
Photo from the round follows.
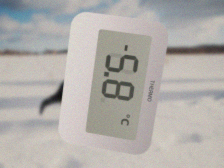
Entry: -5.8 °C
